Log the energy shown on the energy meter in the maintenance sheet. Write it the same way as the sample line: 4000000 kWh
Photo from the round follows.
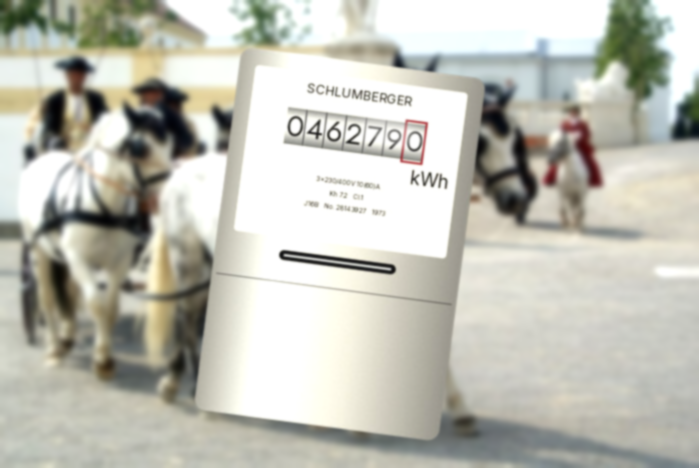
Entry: 46279.0 kWh
